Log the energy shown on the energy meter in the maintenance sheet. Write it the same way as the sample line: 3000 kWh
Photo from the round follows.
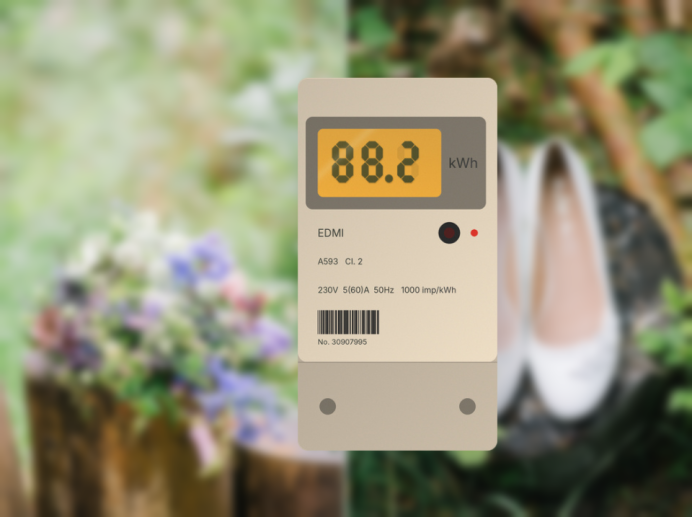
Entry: 88.2 kWh
